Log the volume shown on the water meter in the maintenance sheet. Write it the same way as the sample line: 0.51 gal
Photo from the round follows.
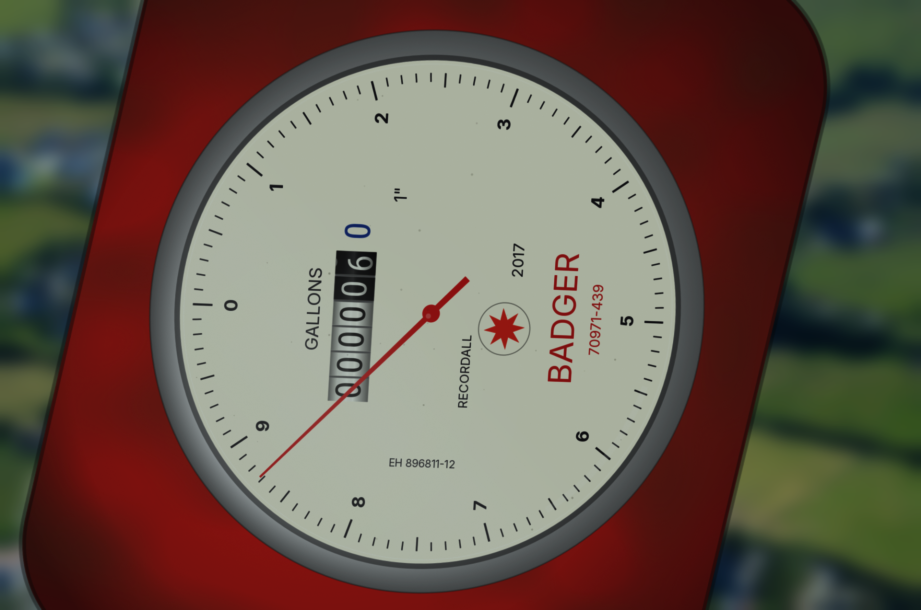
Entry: 58.7 gal
